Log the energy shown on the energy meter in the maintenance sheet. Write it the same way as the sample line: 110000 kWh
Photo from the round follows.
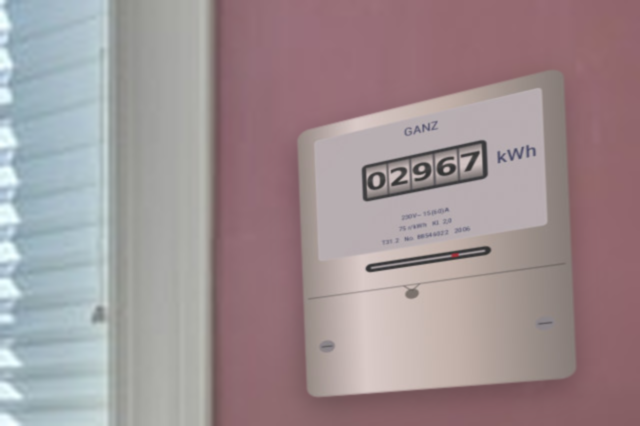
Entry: 2967 kWh
